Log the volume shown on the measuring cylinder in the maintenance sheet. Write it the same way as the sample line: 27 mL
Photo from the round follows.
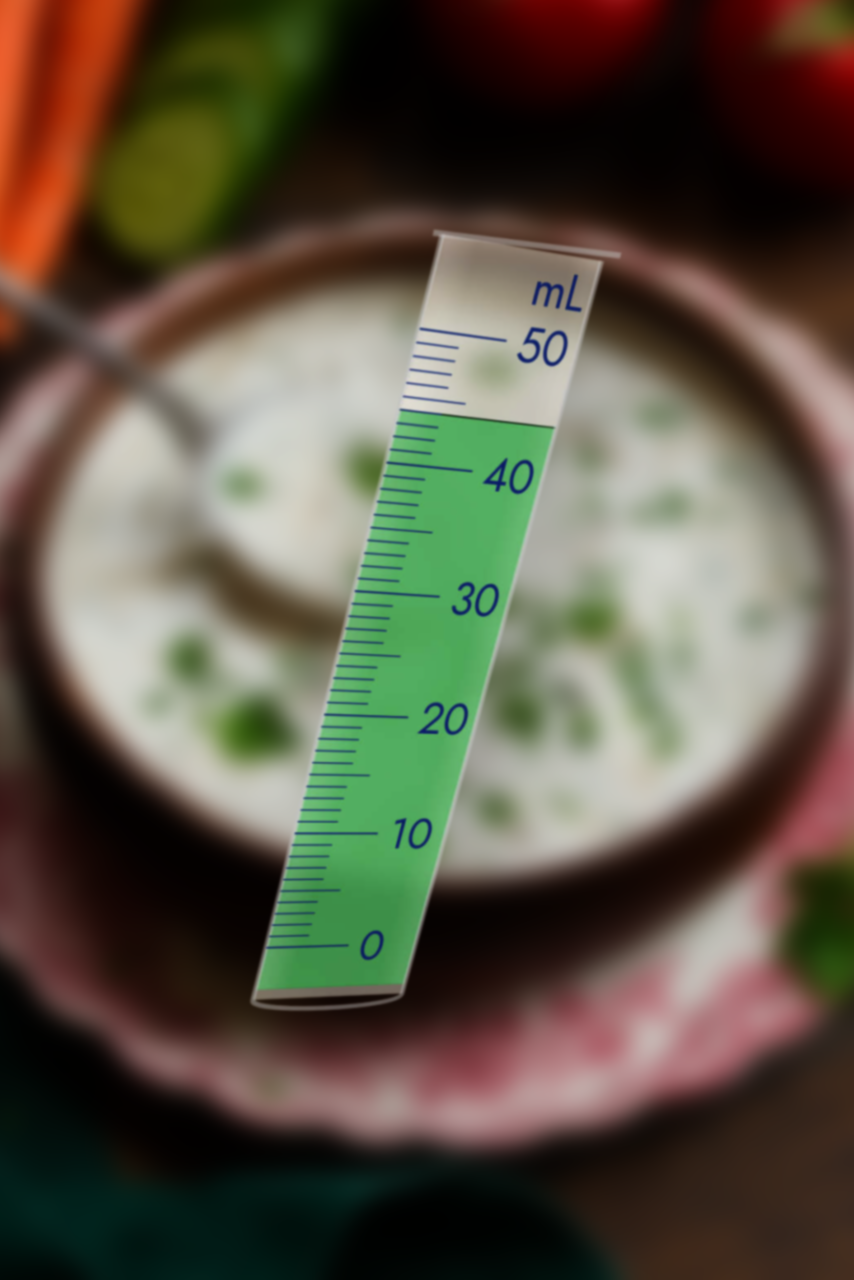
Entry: 44 mL
